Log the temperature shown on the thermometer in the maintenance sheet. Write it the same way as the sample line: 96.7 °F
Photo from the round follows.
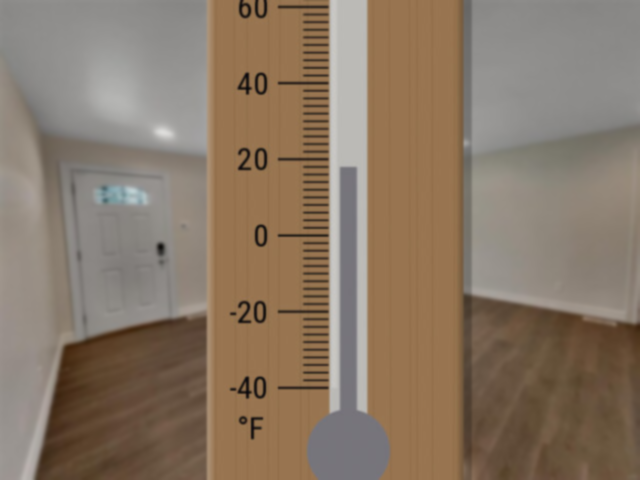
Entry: 18 °F
